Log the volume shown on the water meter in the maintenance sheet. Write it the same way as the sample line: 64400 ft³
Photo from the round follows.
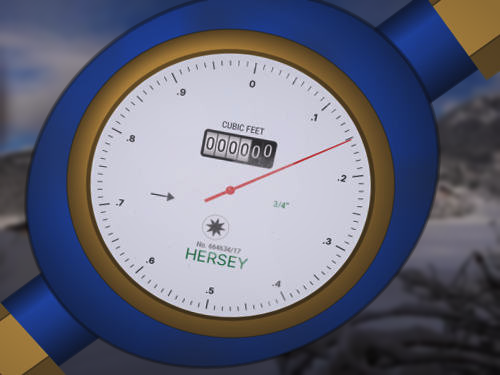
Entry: 0.15 ft³
